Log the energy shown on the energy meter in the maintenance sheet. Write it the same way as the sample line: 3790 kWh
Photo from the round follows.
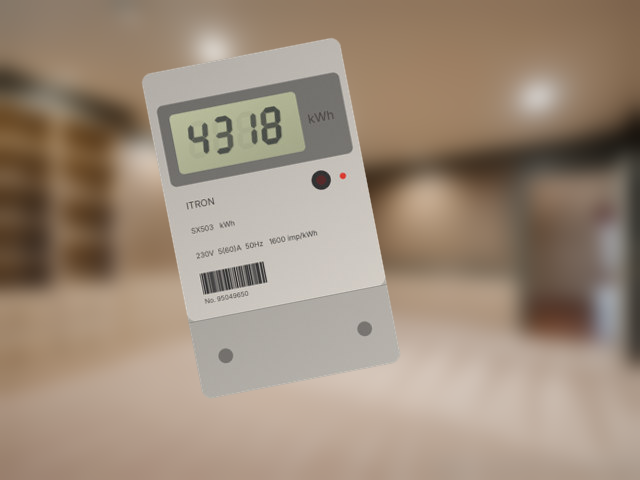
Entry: 4318 kWh
